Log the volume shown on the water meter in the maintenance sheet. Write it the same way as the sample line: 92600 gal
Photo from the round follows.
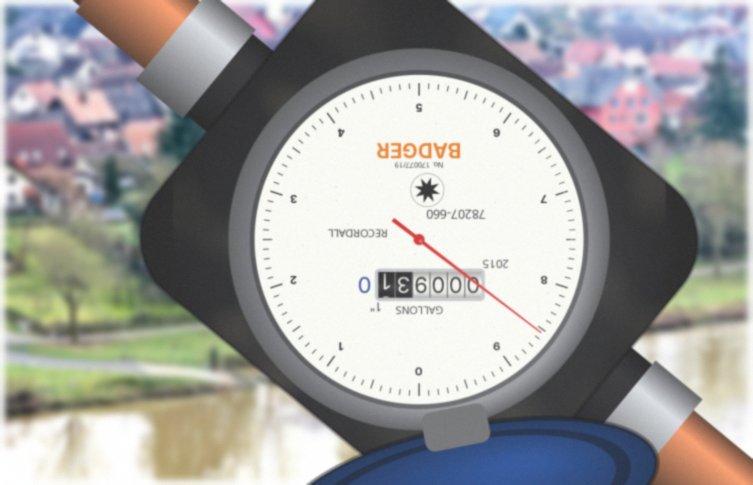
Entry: 9308.5 gal
